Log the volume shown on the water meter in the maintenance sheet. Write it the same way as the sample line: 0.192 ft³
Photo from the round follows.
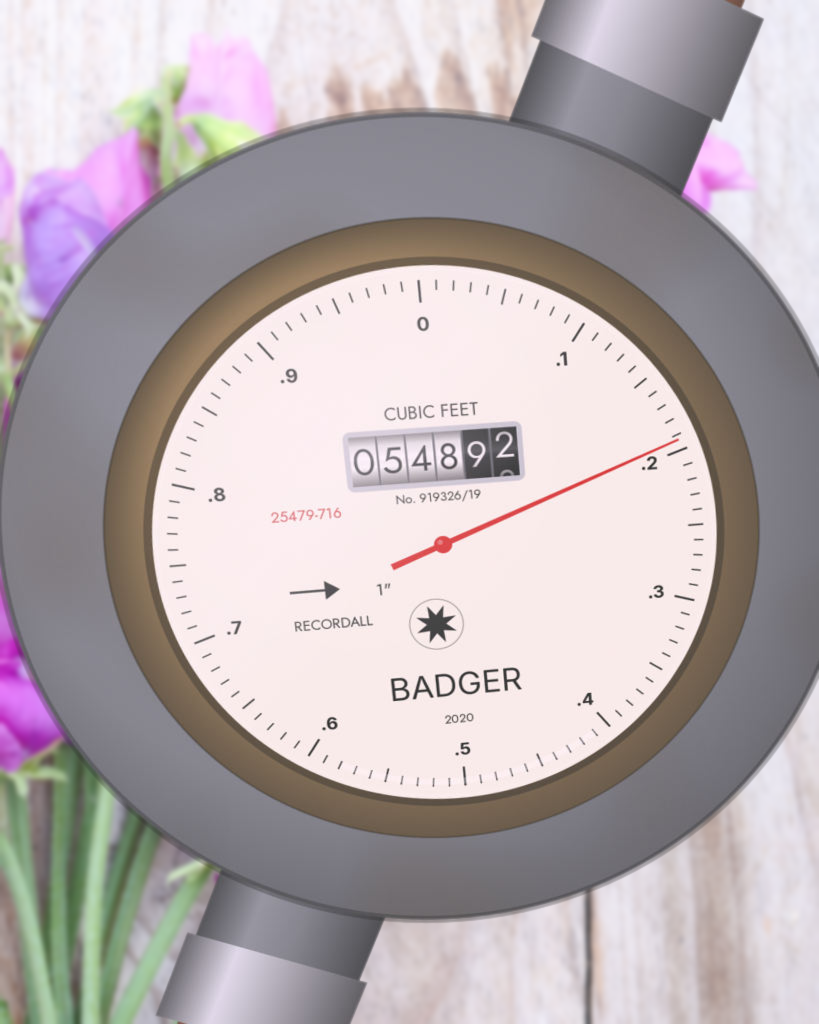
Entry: 54892.19 ft³
